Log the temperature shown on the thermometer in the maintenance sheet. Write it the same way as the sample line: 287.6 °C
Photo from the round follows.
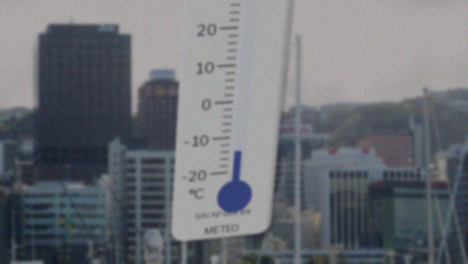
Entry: -14 °C
